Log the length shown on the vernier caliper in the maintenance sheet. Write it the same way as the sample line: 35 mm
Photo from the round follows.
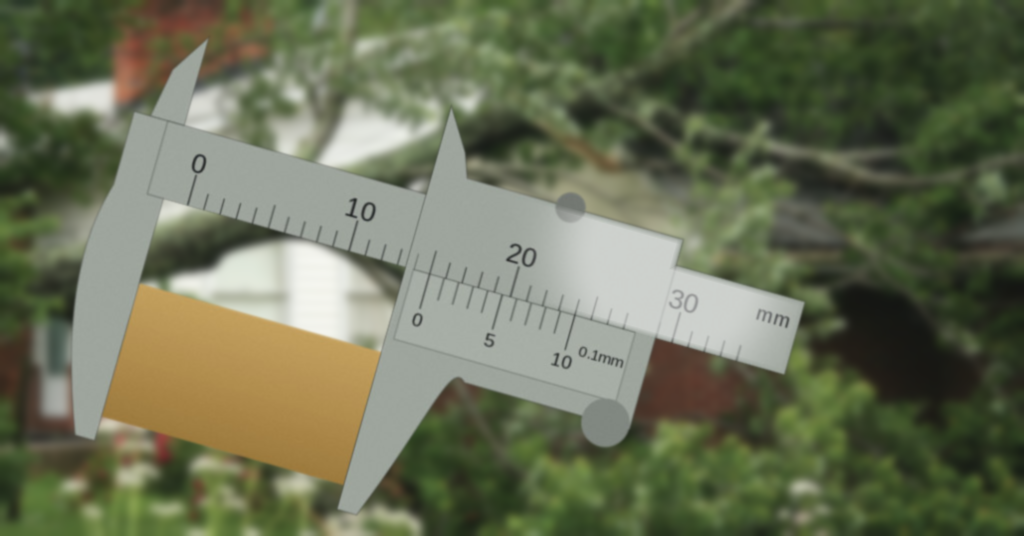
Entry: 15.0 mm
